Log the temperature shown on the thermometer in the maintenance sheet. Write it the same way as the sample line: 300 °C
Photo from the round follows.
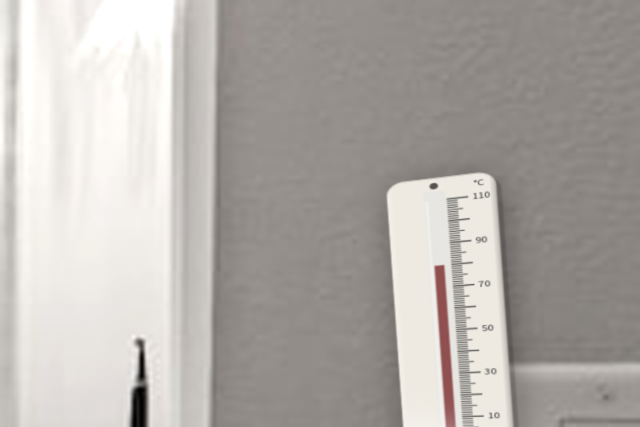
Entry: 80 °C
